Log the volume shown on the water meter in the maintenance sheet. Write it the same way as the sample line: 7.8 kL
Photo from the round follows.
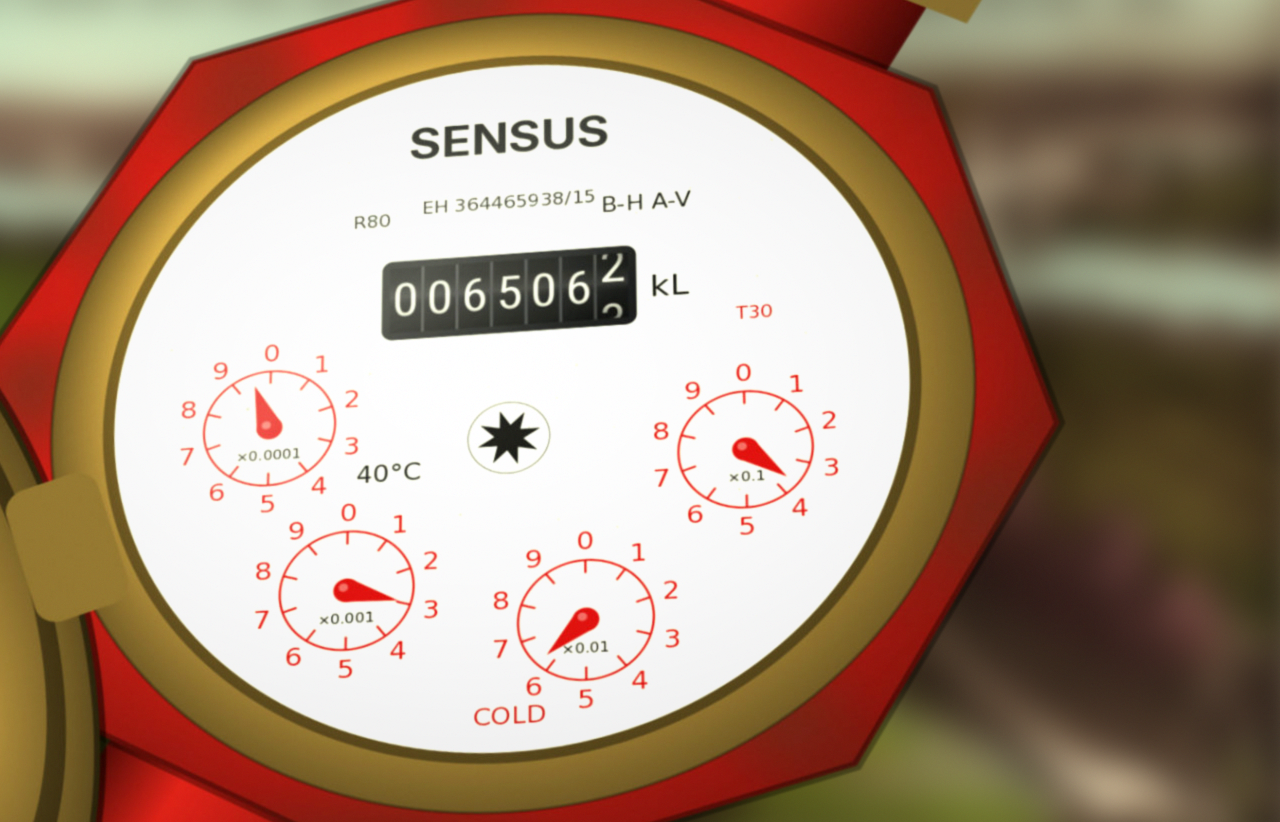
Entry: 65062.3629 kL
